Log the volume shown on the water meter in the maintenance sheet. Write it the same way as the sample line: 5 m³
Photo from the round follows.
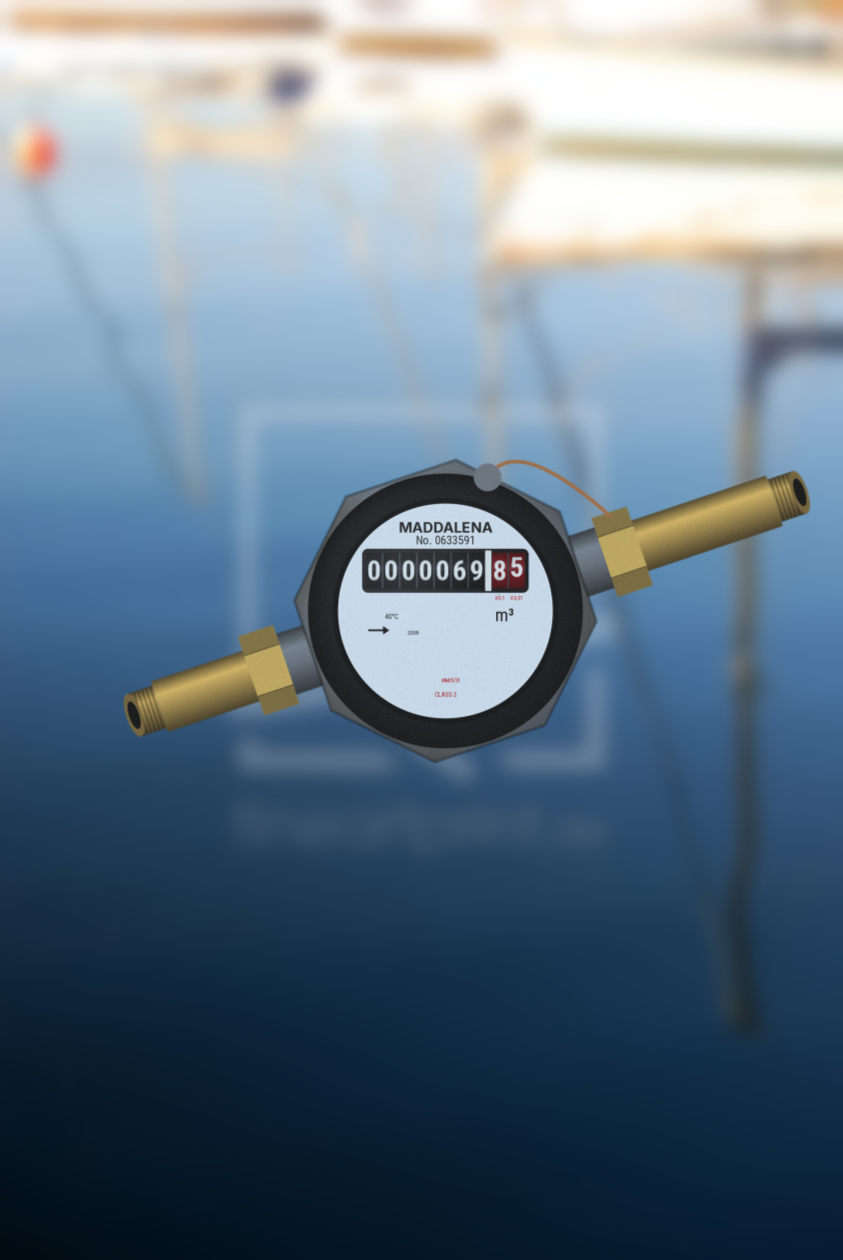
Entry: 69.85 m³
